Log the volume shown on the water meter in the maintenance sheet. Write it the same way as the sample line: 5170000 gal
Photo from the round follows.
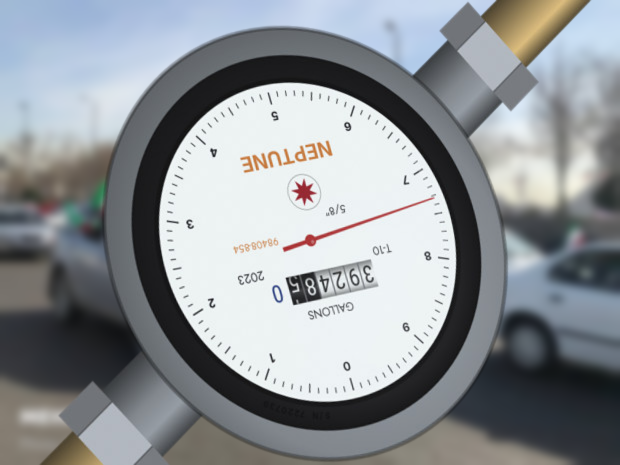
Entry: 3924847.3 gal
